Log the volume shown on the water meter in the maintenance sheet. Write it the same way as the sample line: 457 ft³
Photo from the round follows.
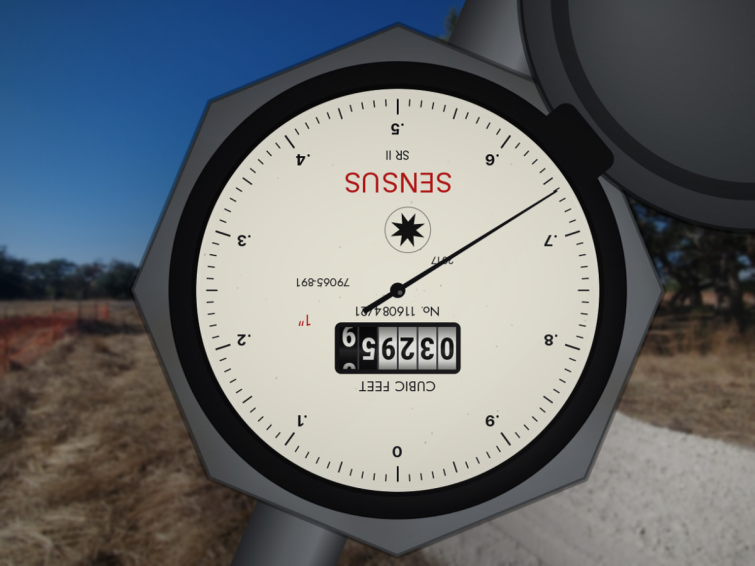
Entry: 32958.66 ft³
